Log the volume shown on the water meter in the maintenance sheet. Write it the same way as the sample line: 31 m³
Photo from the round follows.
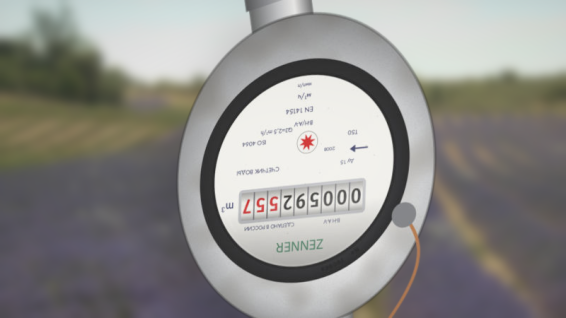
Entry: 592.557 m³
